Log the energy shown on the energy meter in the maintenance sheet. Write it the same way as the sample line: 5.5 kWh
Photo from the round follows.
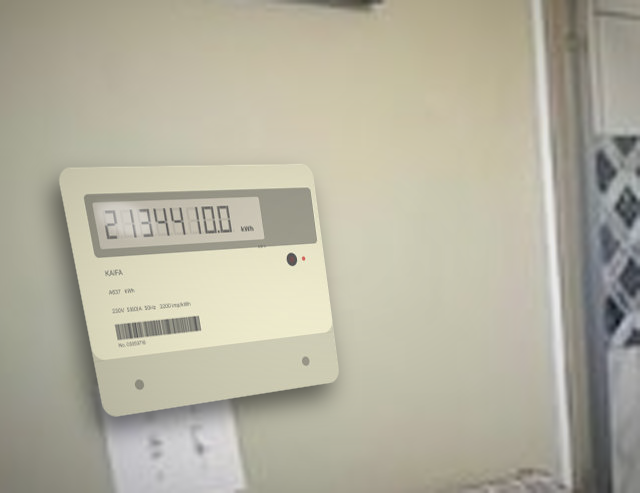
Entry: 2134410.0 kWh
